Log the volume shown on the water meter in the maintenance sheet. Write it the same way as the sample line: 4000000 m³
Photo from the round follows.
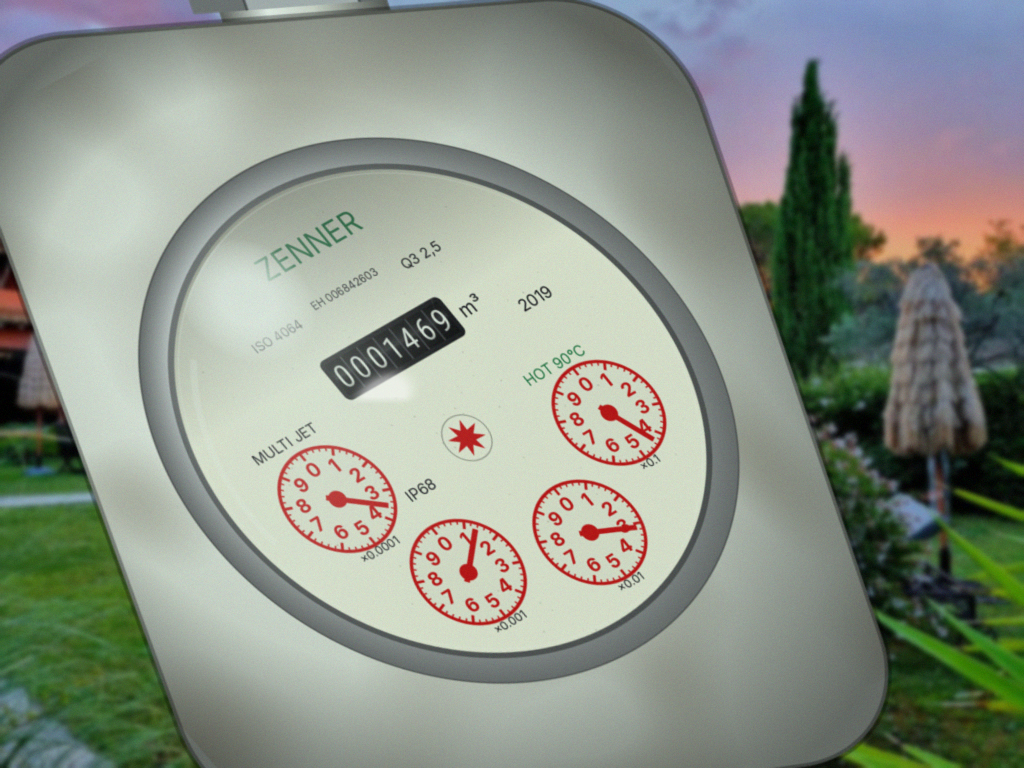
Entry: 1469.4313 m³
